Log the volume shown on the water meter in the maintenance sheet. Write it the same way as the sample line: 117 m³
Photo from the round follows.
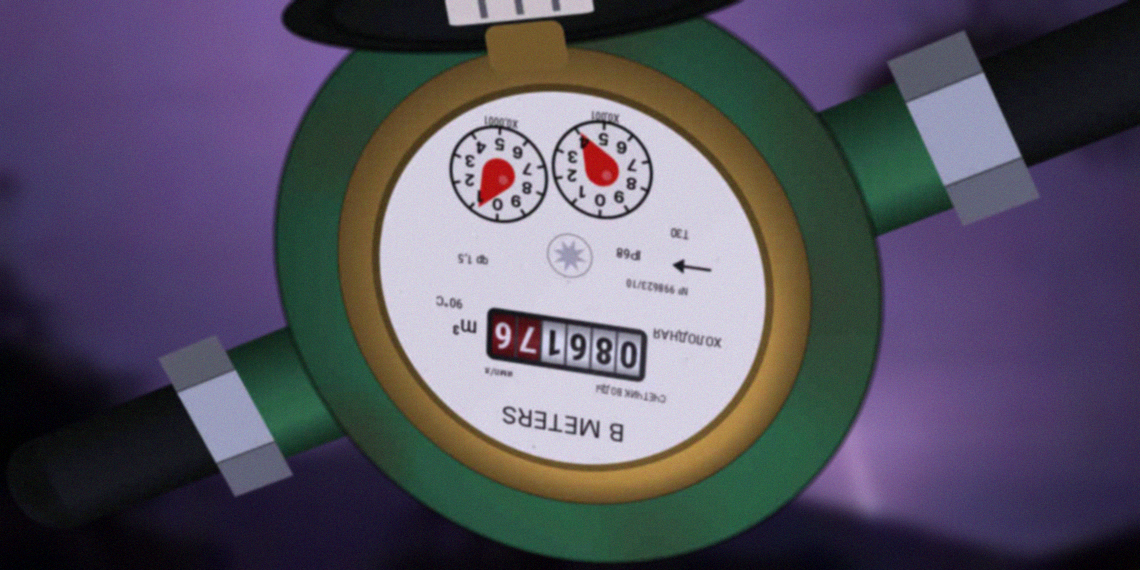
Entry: 861.7640 m³
